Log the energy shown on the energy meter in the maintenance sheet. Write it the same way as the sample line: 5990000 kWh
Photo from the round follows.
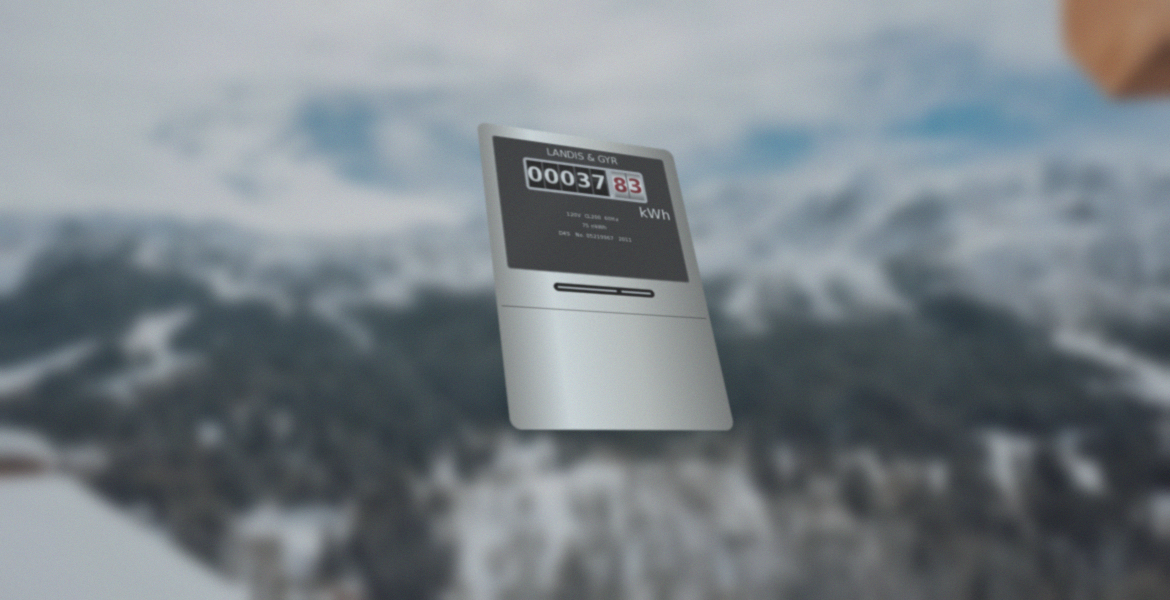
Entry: 37.83 kWh
